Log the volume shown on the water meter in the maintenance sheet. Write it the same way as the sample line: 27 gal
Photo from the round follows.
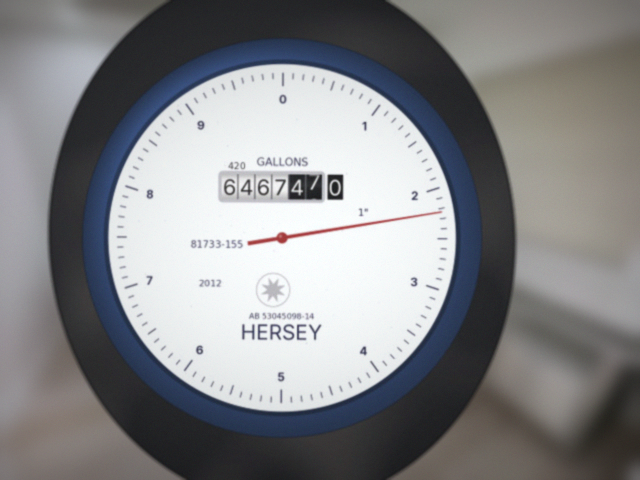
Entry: 6467472.2 gal
